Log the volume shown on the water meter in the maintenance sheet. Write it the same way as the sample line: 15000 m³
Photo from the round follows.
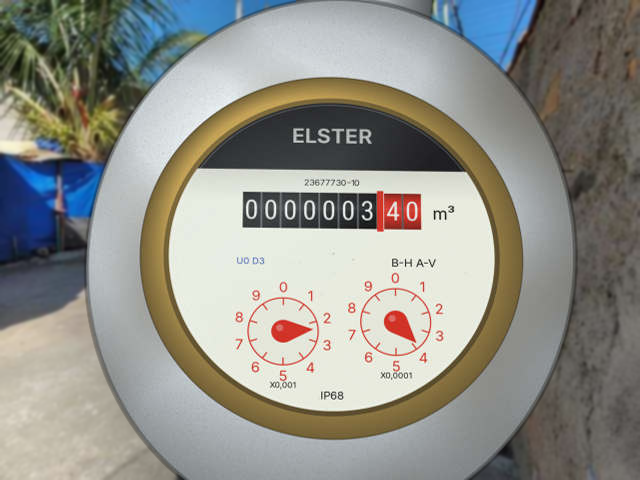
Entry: 3.4023 m³
